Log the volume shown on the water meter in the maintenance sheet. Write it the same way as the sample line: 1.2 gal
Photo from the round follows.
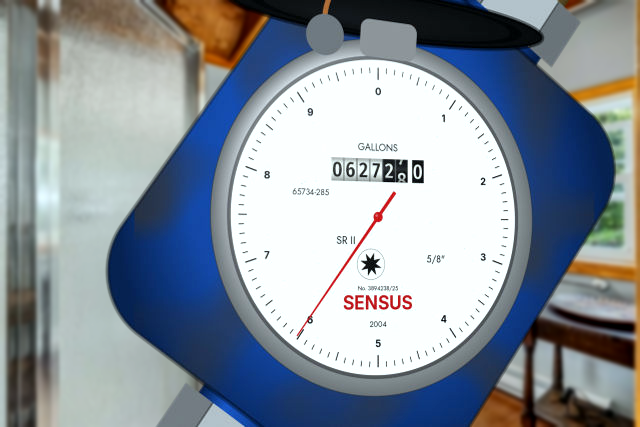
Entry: 627276.0 gal
